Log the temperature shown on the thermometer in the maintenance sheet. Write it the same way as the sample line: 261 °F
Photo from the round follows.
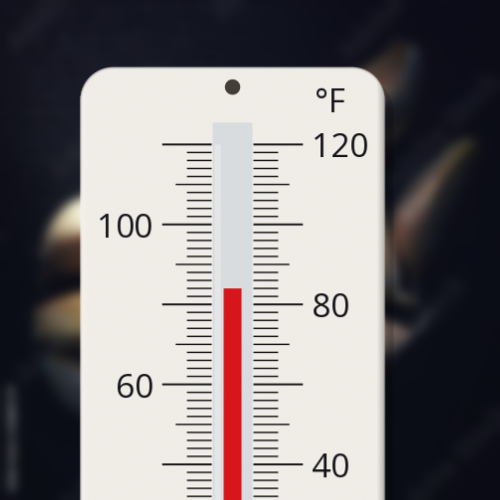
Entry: 84 °F
